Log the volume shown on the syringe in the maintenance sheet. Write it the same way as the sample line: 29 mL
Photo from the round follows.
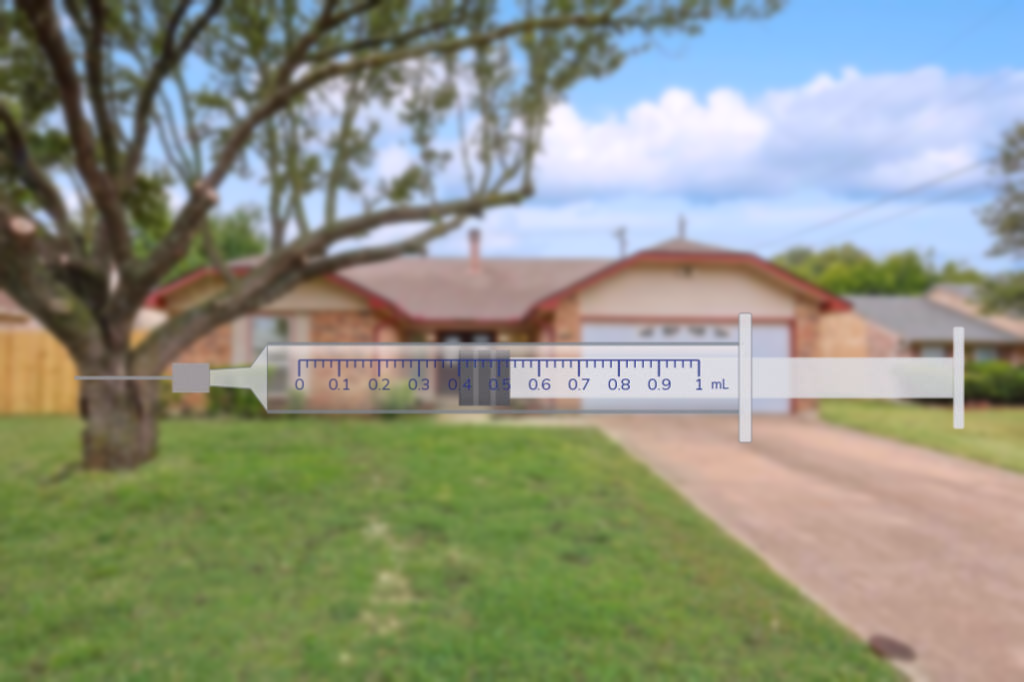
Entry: 0.4 mL
